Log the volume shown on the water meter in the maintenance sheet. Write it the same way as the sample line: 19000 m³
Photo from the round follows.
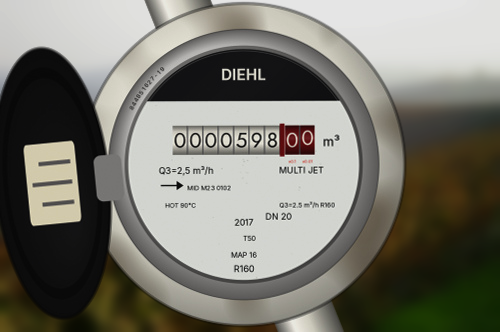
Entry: 598.00 m³
